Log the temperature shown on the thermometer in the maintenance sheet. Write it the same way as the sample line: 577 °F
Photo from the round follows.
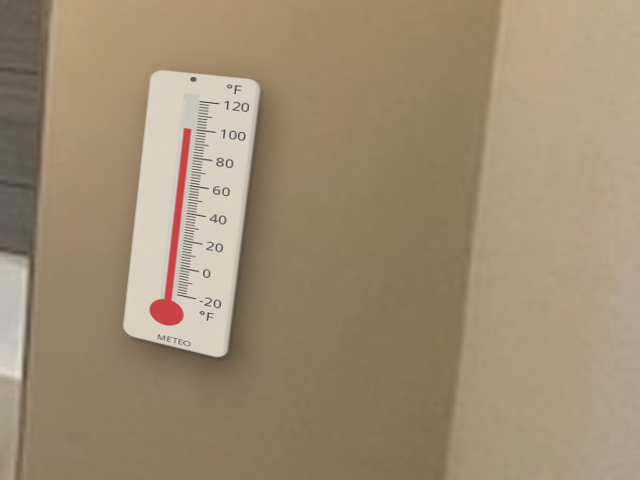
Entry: 100 °F
